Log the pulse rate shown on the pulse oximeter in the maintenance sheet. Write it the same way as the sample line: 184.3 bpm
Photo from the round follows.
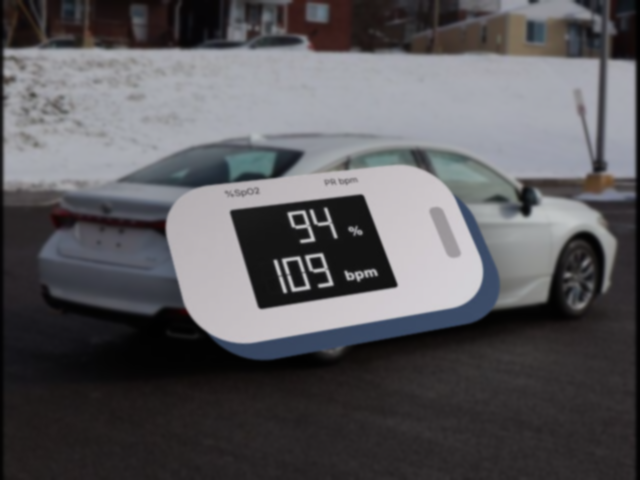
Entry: 109 bpm
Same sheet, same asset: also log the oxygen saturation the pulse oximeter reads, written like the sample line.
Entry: 94 %
